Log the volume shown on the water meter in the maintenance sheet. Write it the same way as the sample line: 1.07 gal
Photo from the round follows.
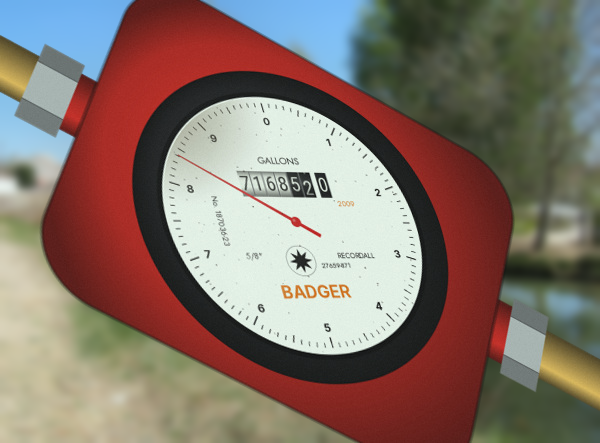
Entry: 7168518.4 gal
